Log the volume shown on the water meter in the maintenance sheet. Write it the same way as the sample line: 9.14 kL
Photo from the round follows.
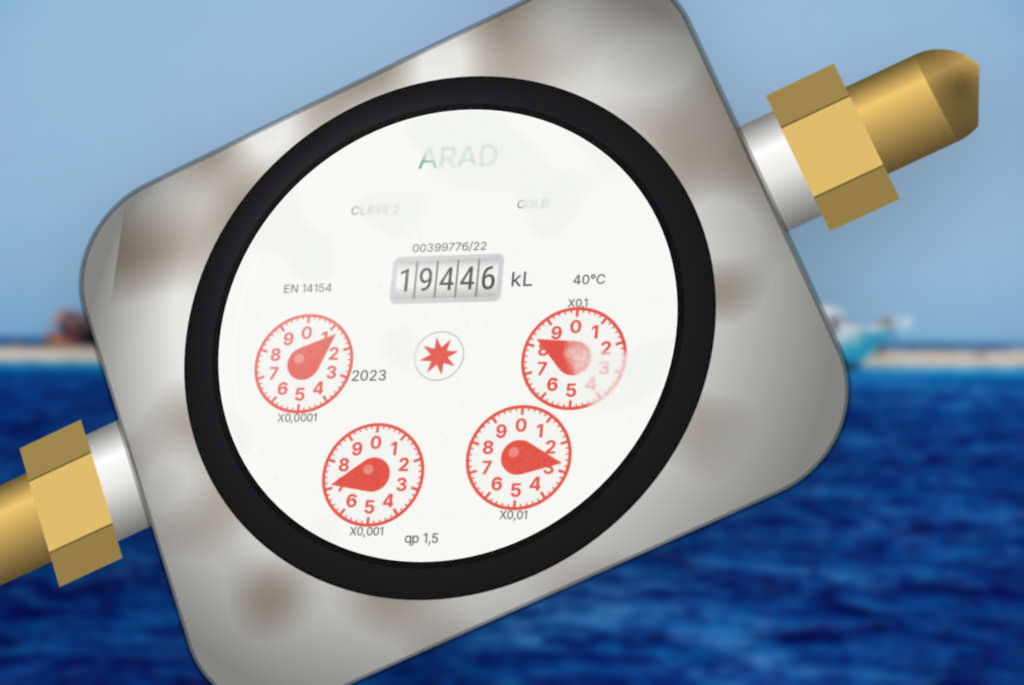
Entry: 19446.8271 kL
